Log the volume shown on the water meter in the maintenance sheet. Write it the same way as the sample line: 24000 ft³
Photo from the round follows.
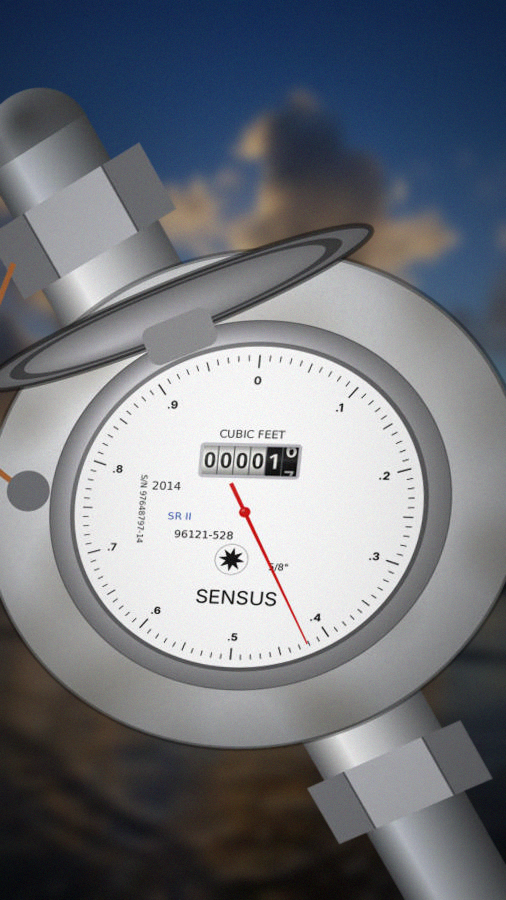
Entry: 16.42 ft³
